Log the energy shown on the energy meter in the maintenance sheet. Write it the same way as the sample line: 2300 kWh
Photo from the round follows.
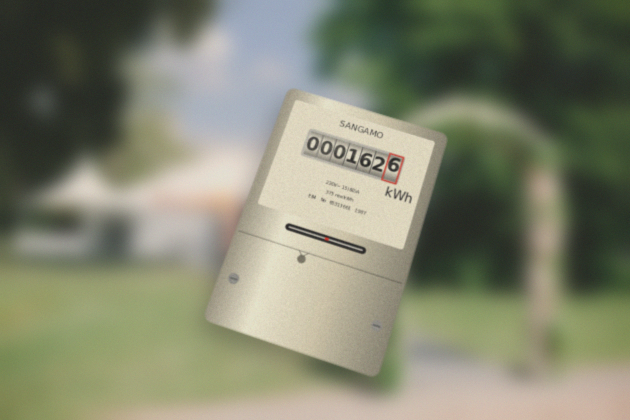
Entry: 162.6 kWh
